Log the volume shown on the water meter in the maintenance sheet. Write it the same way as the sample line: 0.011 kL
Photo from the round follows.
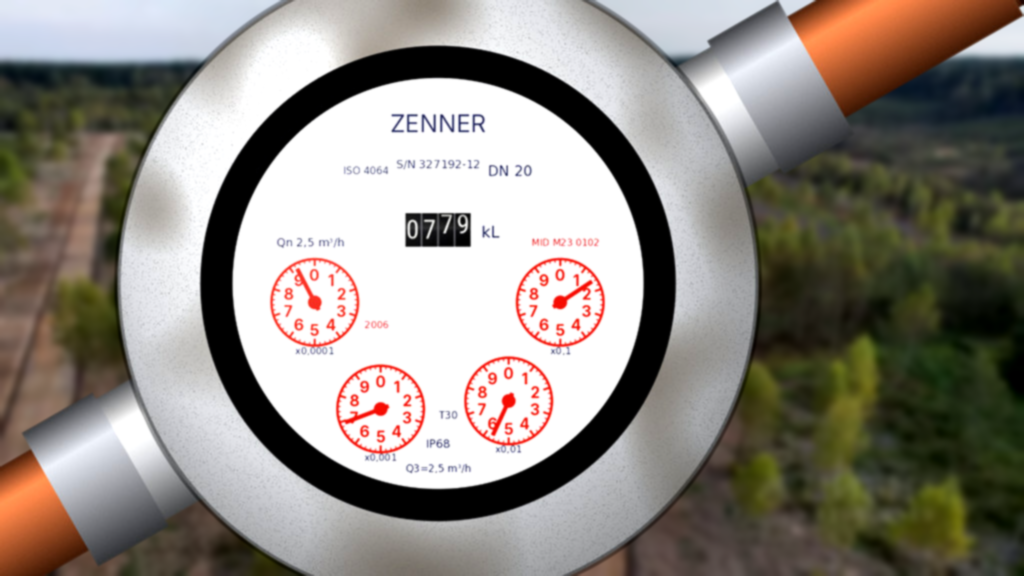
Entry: 779.1569 kL
